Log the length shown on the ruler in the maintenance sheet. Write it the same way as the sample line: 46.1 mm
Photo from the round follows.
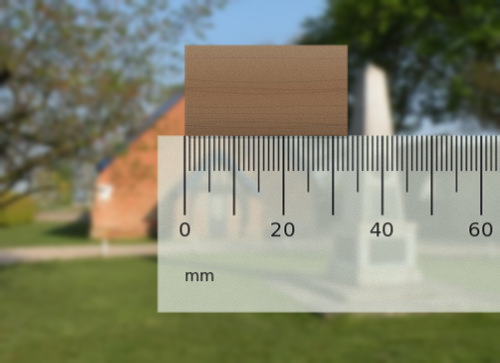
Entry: 33 mm
